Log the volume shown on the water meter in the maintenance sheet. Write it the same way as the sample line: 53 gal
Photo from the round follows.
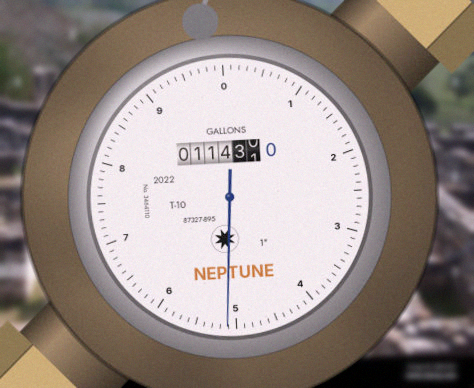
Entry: 114305.1 gal
